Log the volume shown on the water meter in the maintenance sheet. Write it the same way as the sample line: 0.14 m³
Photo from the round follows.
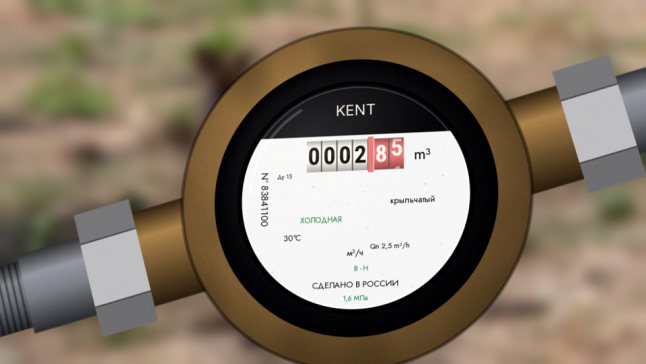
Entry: 2.85 m³
